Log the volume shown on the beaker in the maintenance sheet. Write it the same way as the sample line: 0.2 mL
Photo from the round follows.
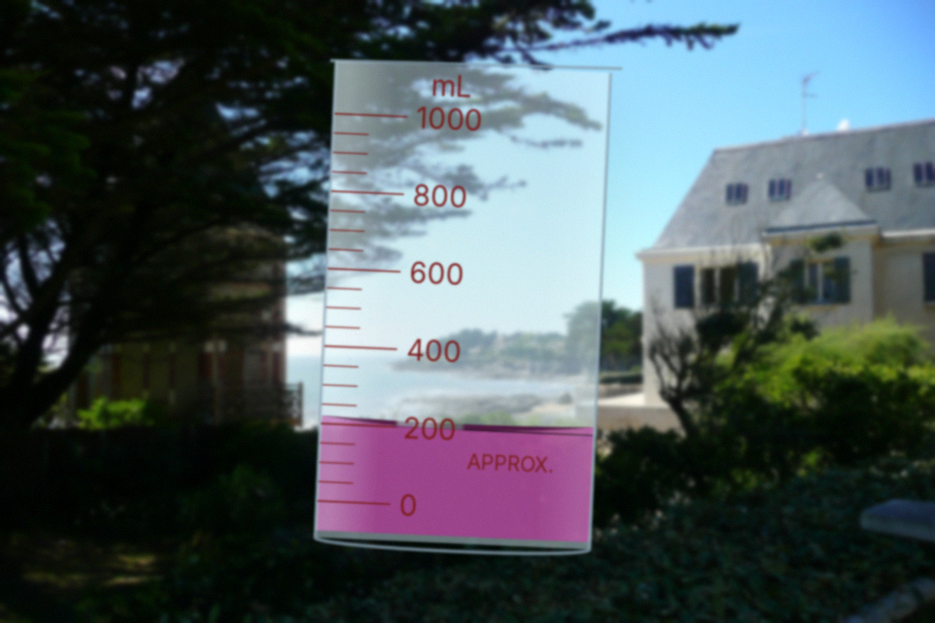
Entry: 200 mL
